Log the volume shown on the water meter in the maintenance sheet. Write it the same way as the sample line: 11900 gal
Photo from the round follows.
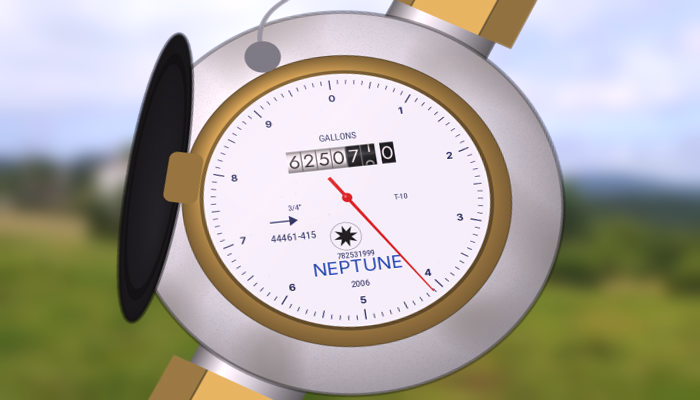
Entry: 6250714.1 gal
